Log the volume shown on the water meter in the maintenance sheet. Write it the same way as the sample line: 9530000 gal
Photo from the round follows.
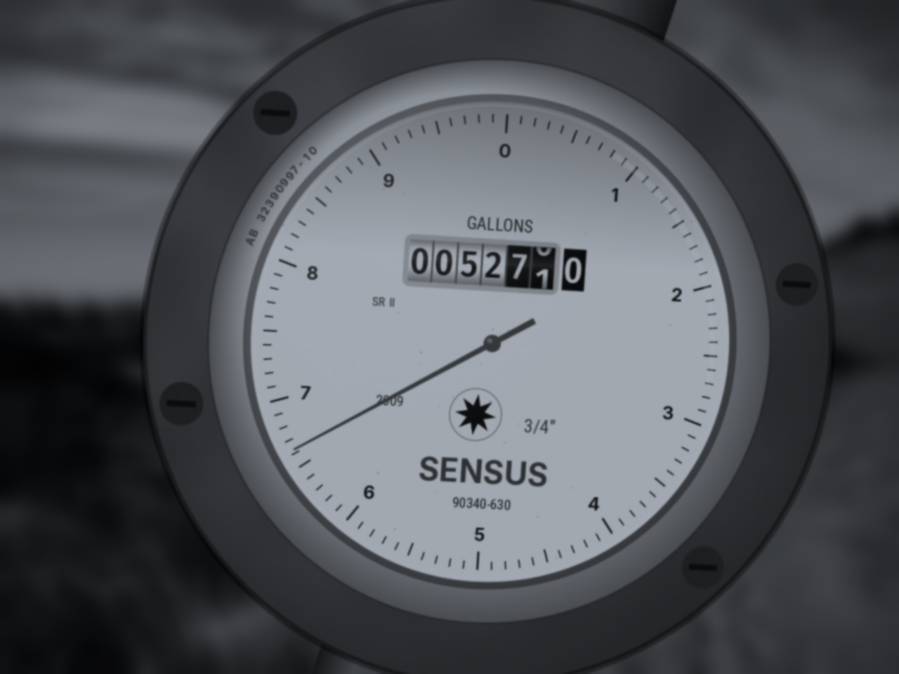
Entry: 52706.6 gal
